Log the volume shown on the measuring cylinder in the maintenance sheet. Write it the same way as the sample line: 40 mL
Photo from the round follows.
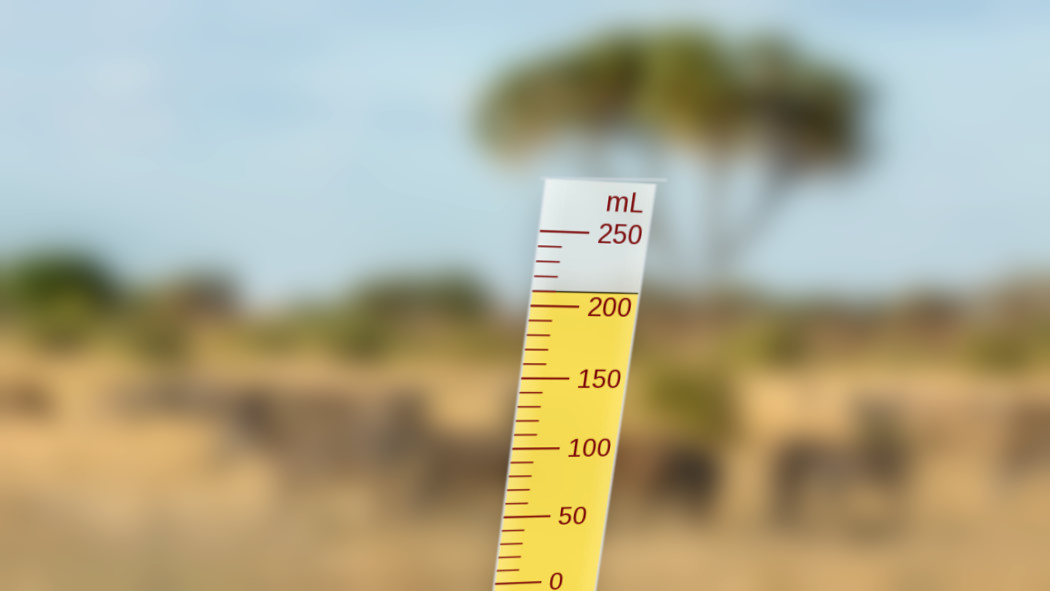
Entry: 210 mL
